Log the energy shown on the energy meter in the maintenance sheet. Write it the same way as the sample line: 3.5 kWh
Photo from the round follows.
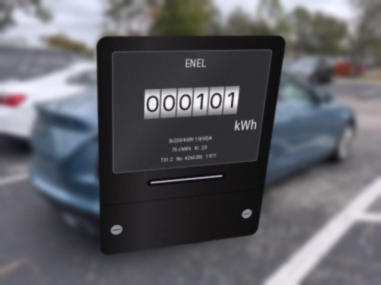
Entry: 101 kWh
